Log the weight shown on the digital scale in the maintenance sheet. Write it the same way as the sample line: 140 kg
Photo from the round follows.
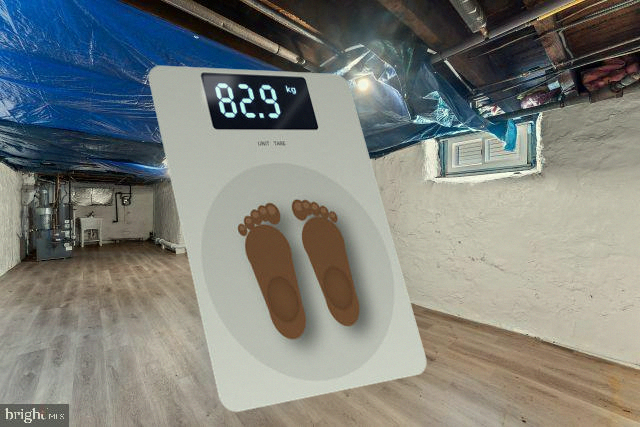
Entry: 82.9 kg
